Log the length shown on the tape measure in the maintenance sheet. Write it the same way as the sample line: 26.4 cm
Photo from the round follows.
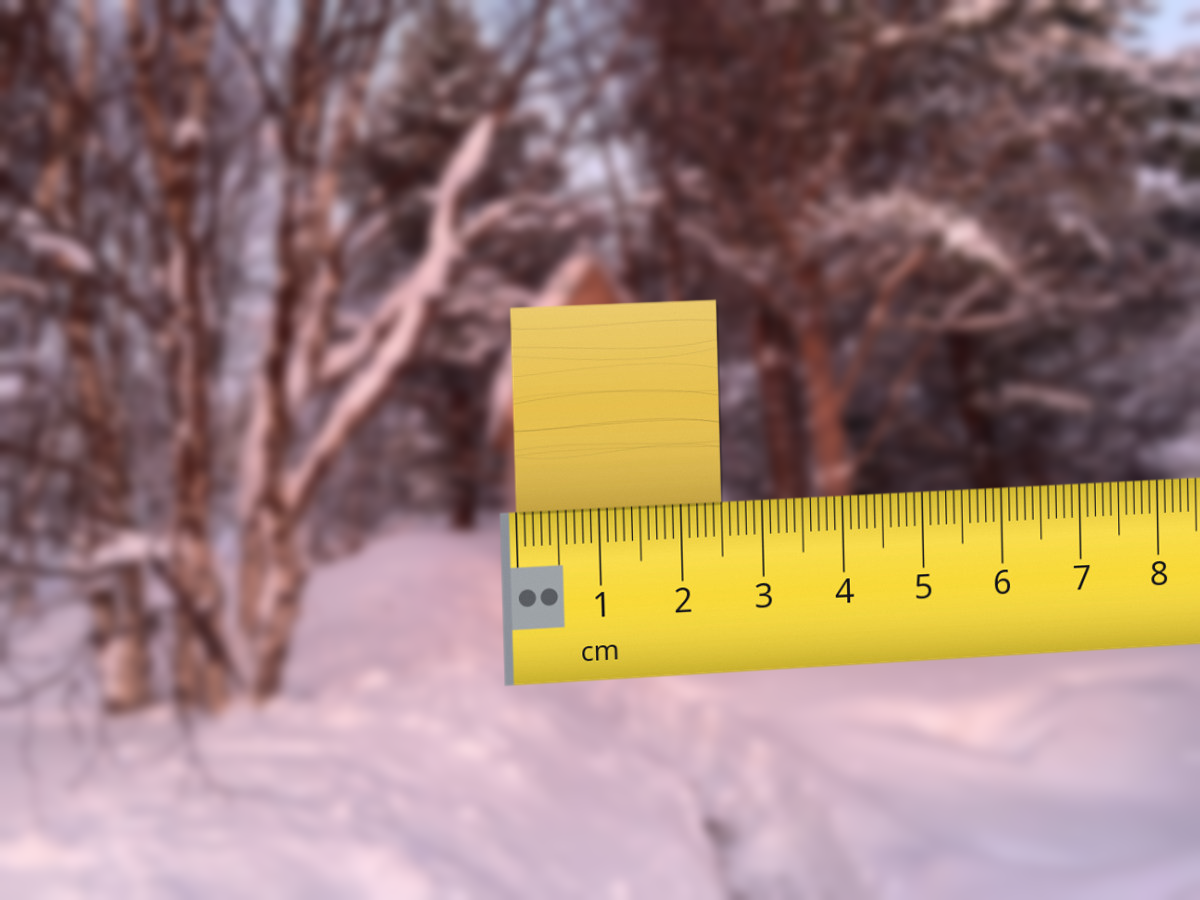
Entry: 2.5 cm
